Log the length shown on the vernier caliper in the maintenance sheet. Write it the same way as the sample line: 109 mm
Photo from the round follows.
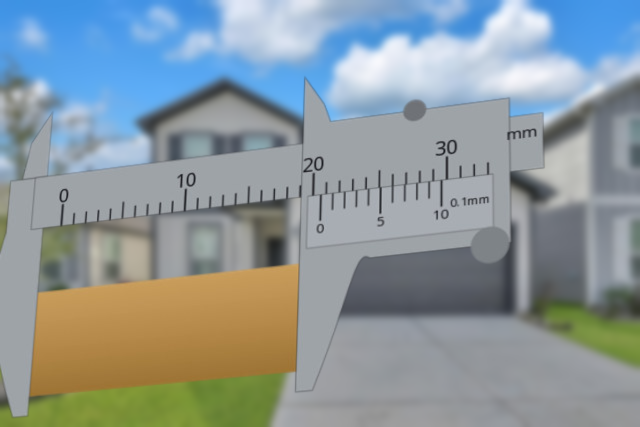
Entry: 20.6 mm
